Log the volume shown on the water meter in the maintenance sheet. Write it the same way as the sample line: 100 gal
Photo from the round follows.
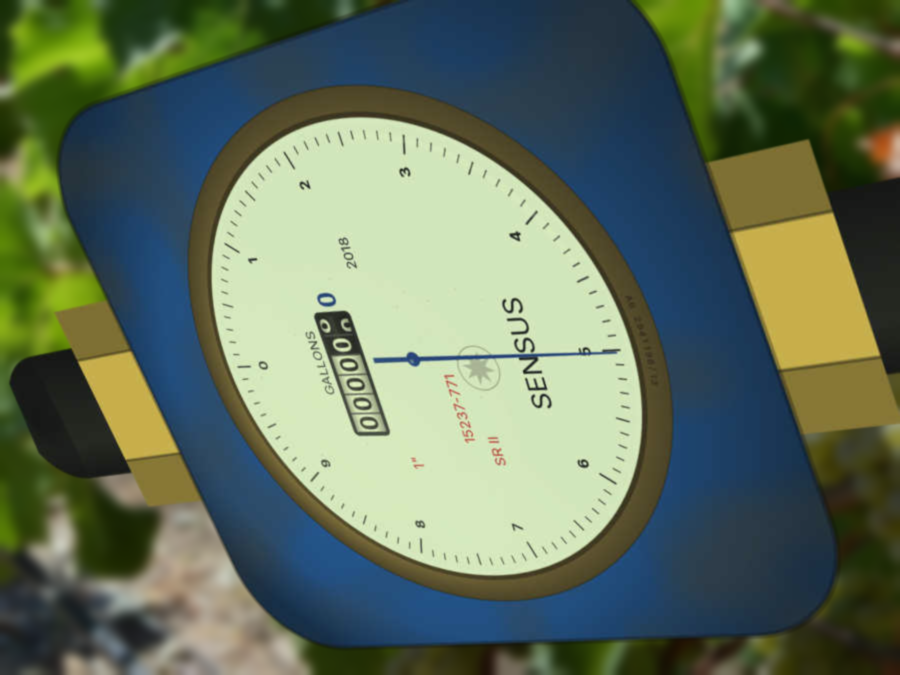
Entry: 85.0 gal
